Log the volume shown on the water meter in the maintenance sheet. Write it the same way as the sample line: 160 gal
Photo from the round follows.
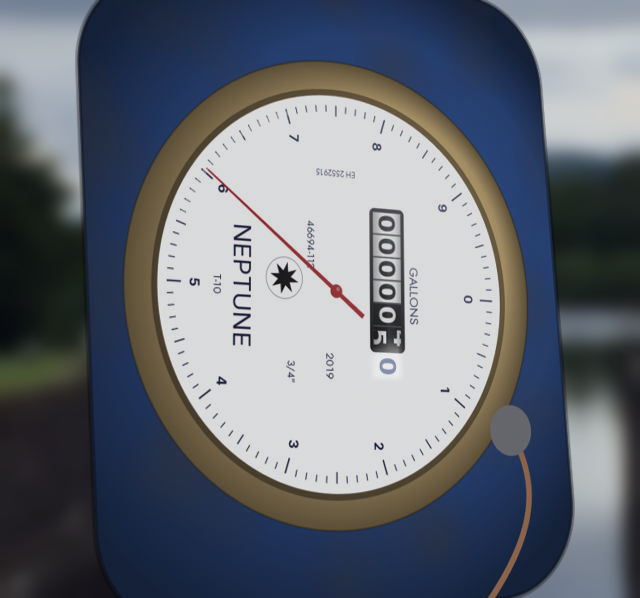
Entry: 46.0 gal
